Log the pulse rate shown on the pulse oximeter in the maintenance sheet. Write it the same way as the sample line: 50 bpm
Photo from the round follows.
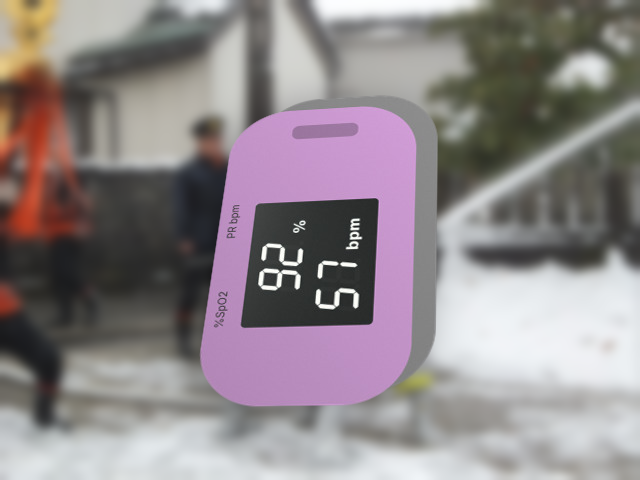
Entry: 57 bpm
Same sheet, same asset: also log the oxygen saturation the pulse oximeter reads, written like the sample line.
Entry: 92 %
